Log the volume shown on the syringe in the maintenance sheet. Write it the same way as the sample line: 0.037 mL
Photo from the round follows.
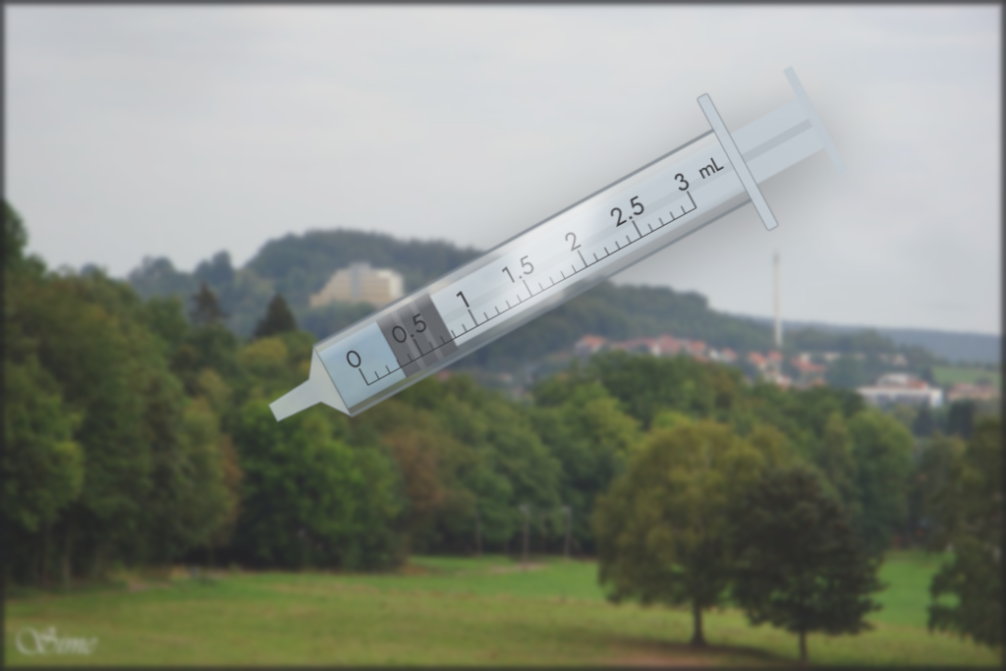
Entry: 0.3 mL
